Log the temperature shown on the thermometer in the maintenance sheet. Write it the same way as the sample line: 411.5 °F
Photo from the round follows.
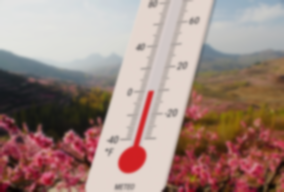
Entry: 0 °F
